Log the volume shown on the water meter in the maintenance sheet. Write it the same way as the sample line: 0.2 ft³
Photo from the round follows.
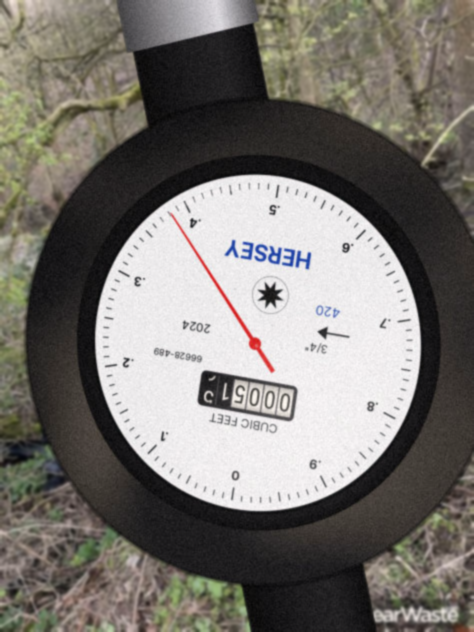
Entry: 515.38 ft³
